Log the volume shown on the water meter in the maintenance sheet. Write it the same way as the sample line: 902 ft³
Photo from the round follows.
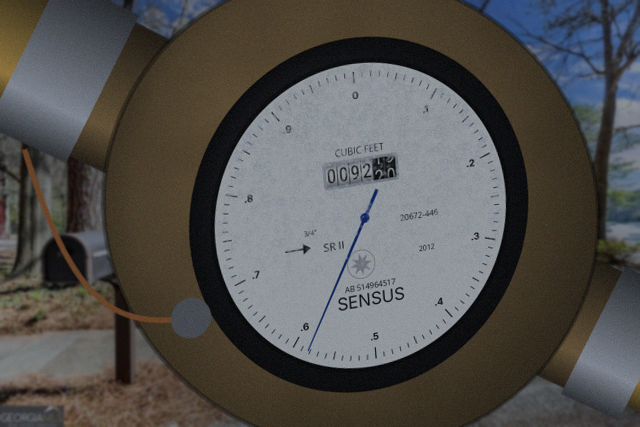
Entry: 9219.58 ft³
